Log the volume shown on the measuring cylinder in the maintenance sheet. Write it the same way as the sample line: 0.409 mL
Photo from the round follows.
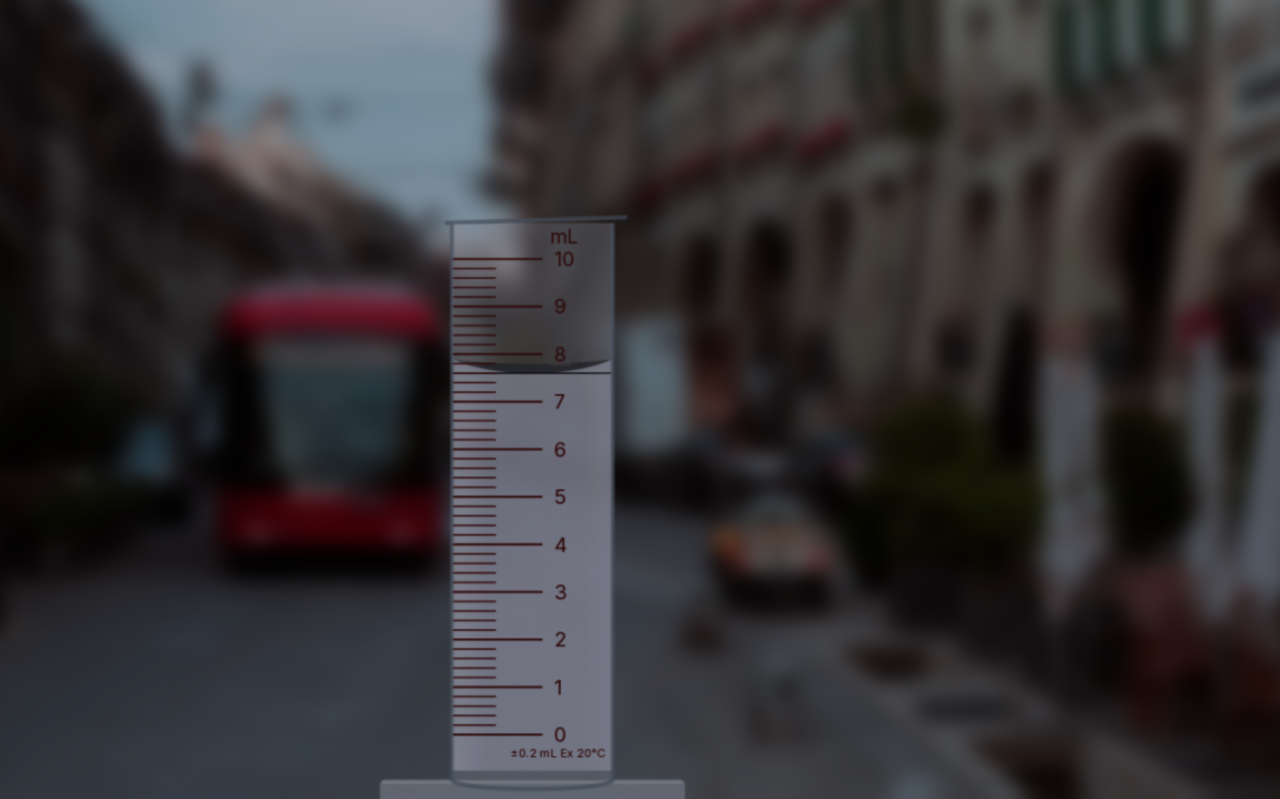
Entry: 7.6 mL
